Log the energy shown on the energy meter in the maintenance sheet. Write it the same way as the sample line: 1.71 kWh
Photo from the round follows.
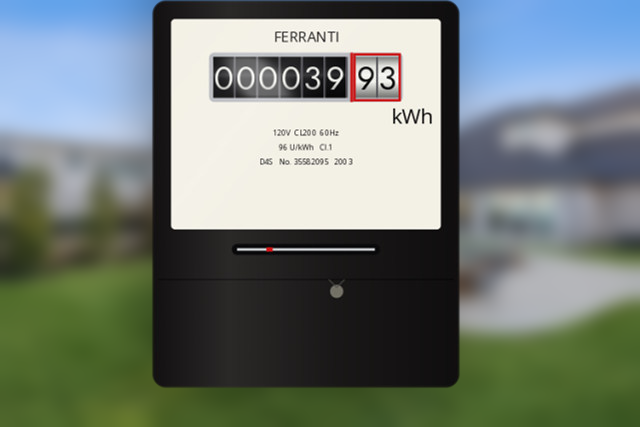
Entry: 39.93 kWh
